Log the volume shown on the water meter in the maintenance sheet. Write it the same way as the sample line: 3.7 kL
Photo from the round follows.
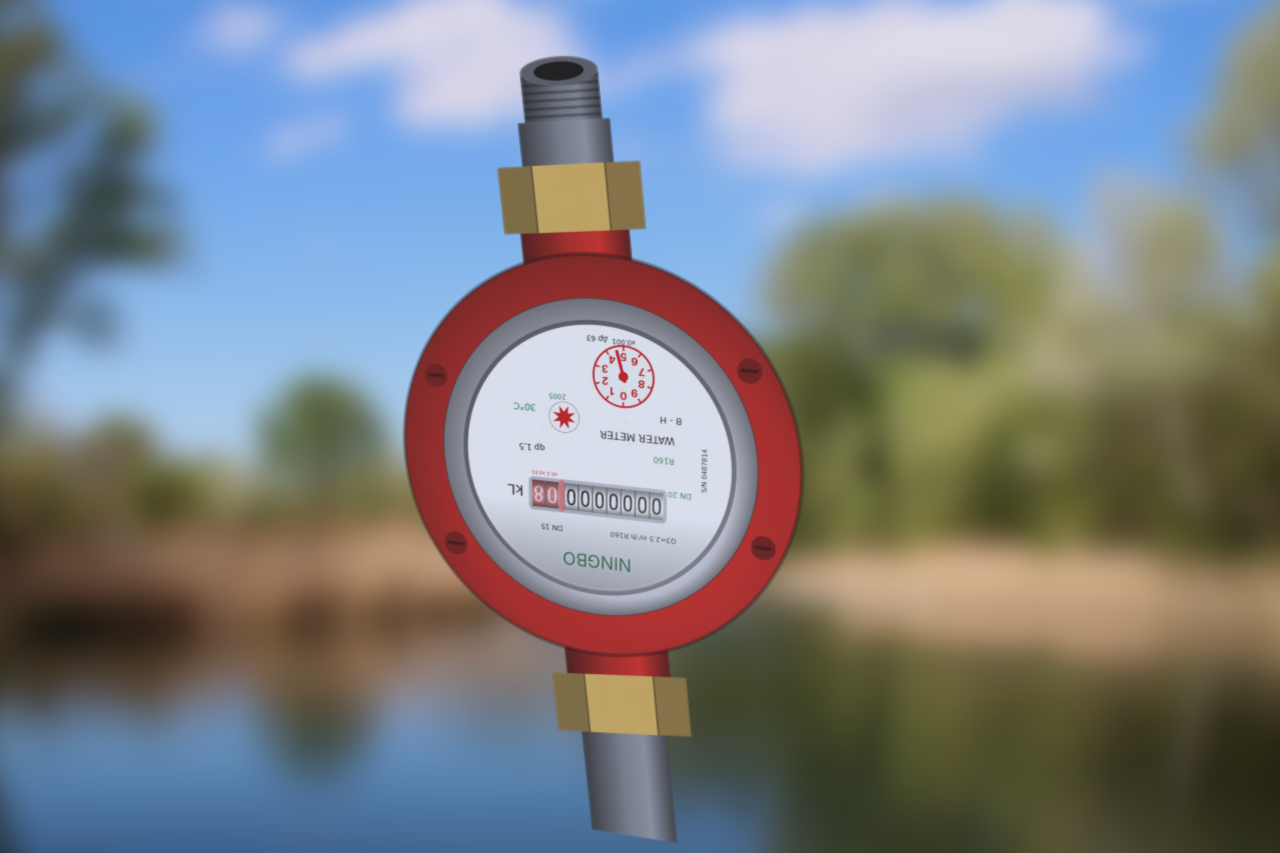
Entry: 0.084 kL
